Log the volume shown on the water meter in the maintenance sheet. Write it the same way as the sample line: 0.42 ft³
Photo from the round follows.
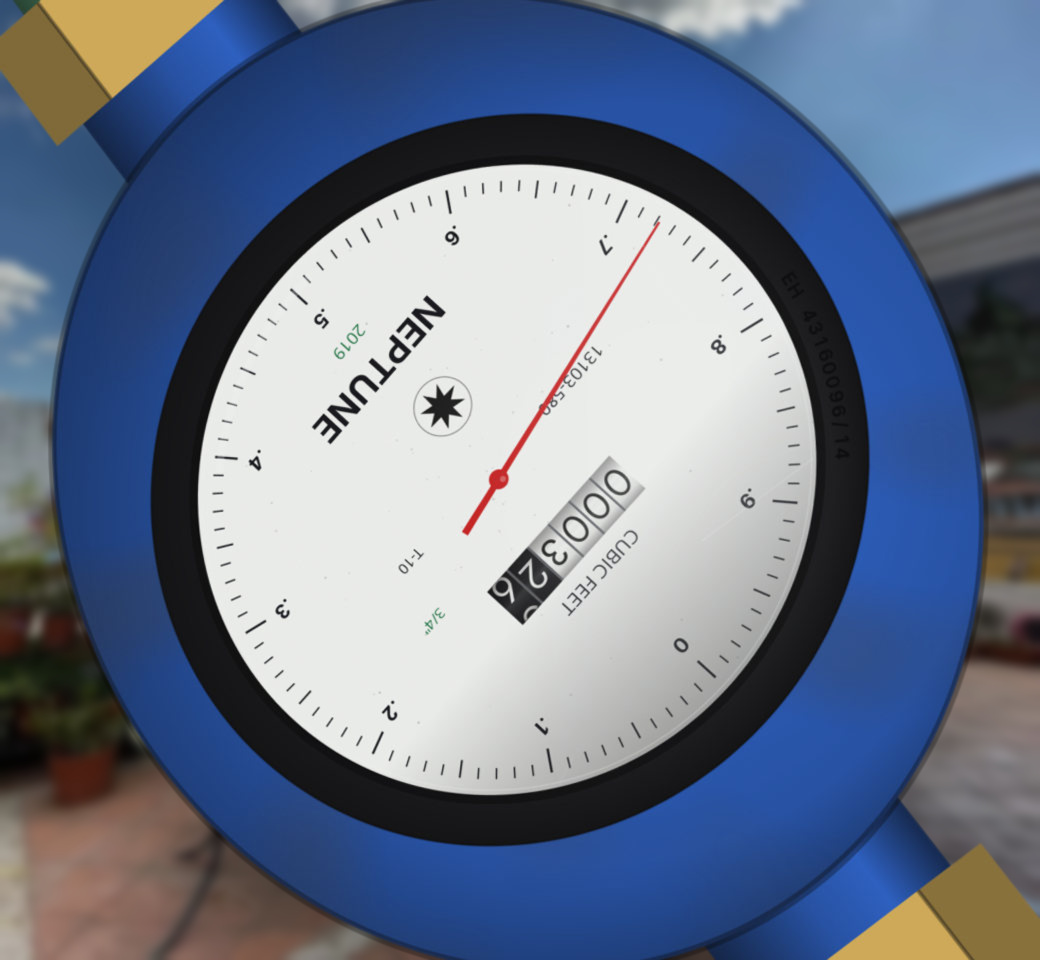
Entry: 325.72 ft³
